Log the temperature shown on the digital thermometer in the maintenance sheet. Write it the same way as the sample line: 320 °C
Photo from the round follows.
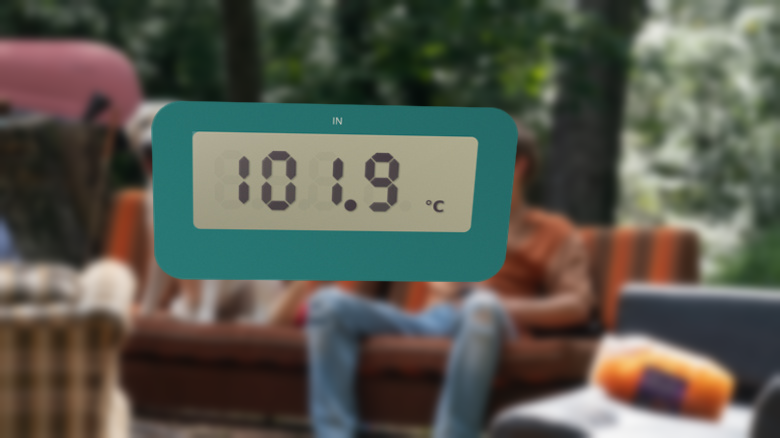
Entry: 101.9 °C
